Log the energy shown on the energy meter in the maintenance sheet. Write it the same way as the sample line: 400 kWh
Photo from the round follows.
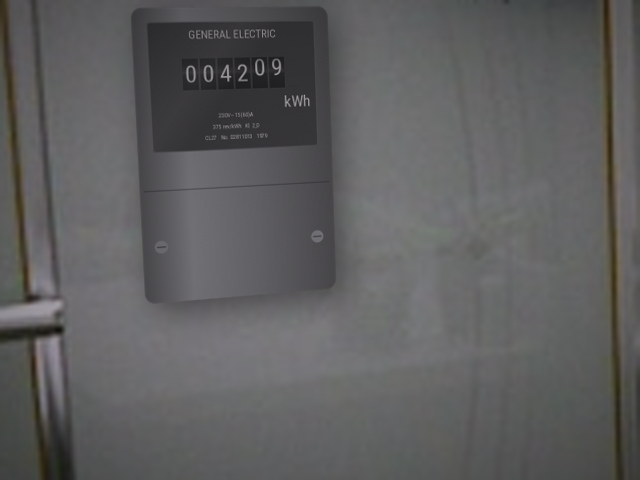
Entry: 4209 kWh
